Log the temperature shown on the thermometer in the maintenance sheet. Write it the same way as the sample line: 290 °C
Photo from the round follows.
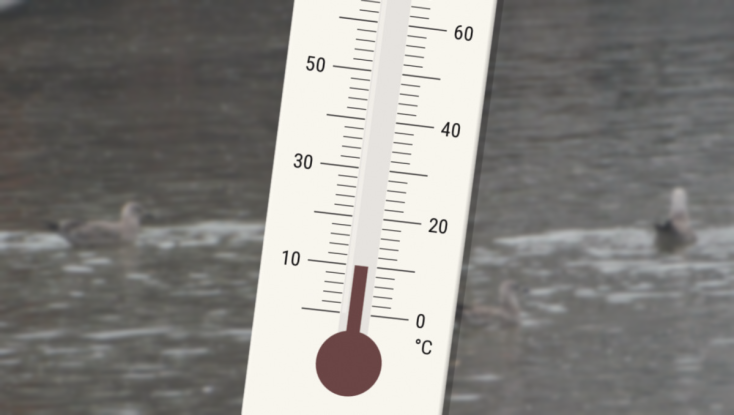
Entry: 10 °C
